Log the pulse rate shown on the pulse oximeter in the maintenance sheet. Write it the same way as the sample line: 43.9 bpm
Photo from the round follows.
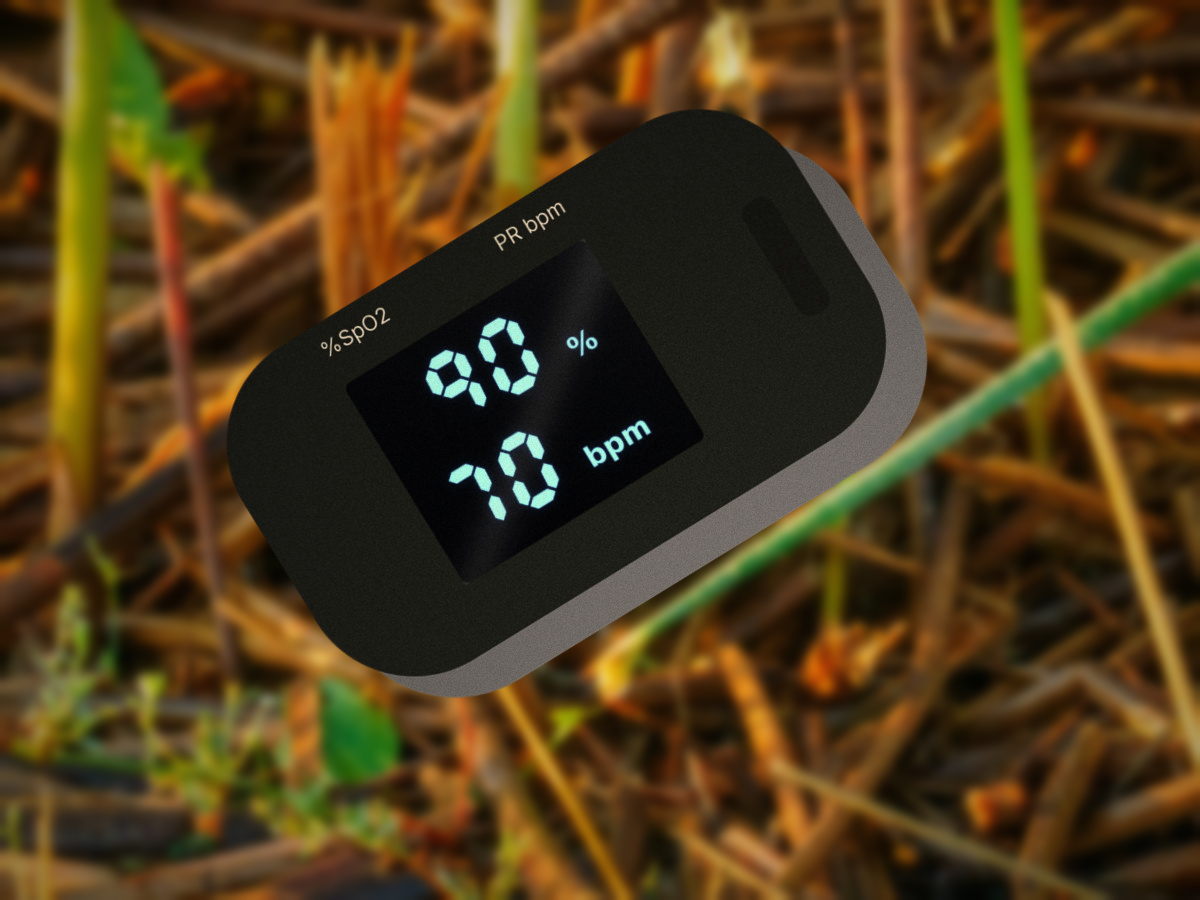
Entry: 70 bpm
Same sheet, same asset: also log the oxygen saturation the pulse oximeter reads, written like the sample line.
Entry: 90 %
